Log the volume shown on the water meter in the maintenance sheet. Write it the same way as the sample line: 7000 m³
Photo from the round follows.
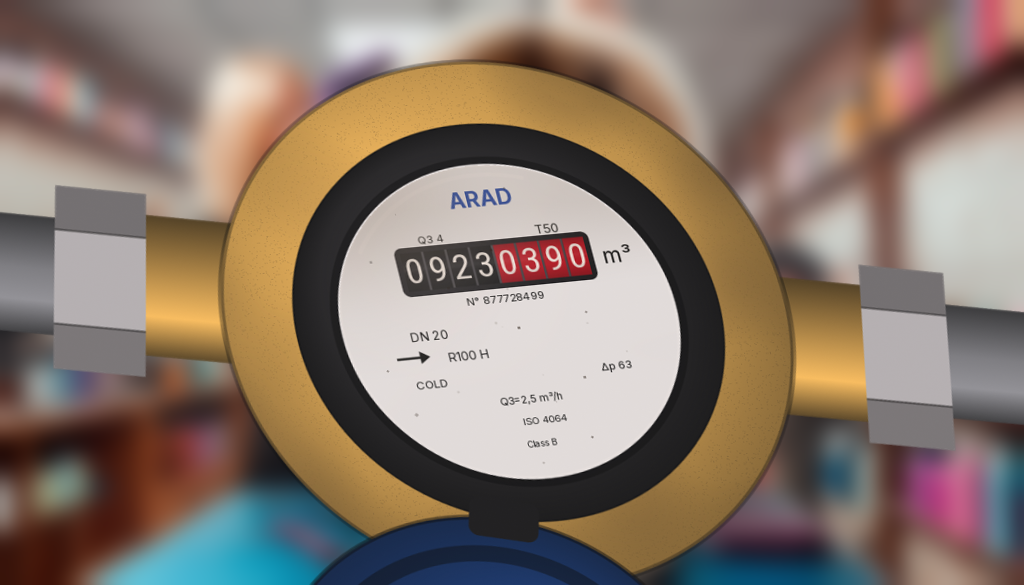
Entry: 923.0390 m³
